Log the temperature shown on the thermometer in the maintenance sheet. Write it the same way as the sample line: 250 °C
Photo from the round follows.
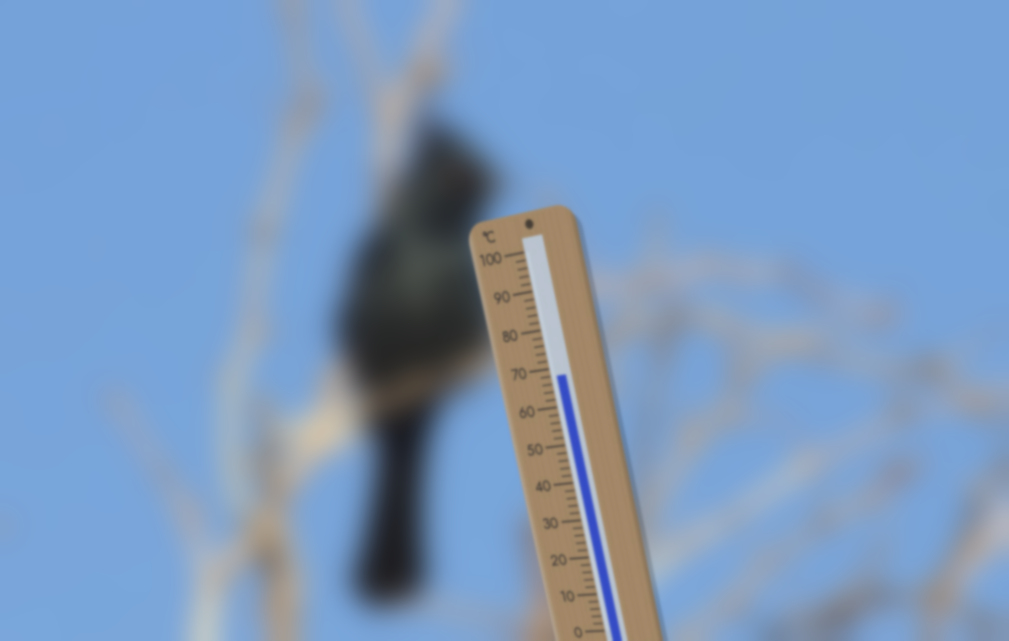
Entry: 68 °C
